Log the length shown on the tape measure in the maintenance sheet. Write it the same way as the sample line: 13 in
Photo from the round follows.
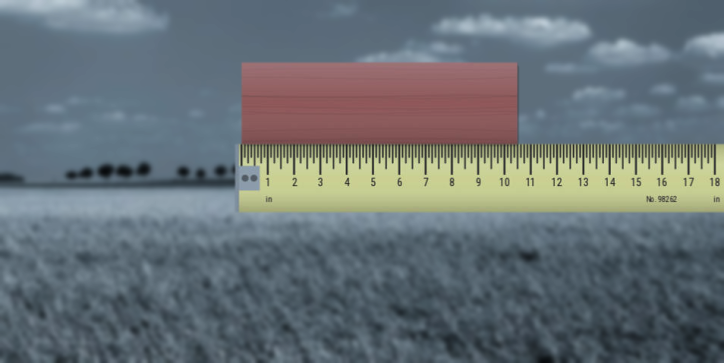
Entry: 10.5 in
